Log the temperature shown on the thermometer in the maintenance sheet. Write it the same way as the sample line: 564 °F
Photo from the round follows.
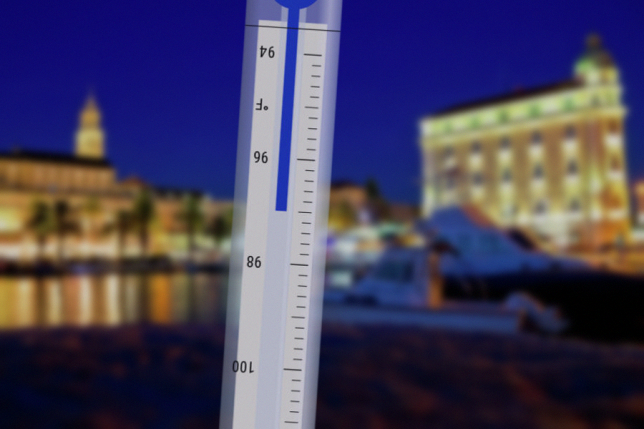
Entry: 97 °F
